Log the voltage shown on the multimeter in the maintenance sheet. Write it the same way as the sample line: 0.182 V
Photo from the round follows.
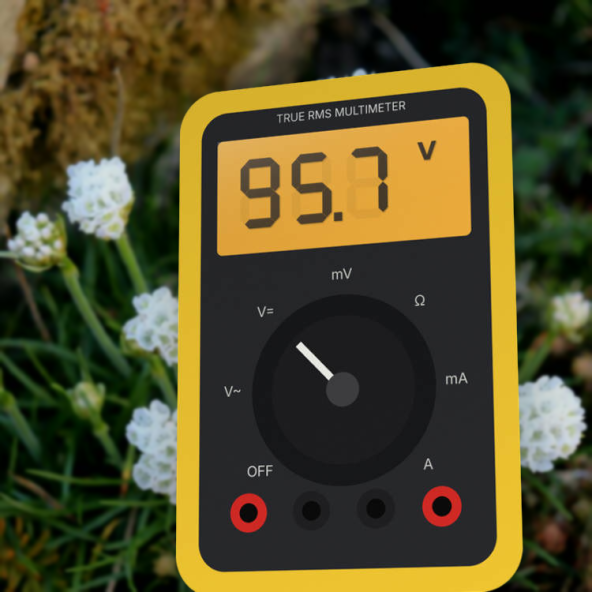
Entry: 95.7 V
